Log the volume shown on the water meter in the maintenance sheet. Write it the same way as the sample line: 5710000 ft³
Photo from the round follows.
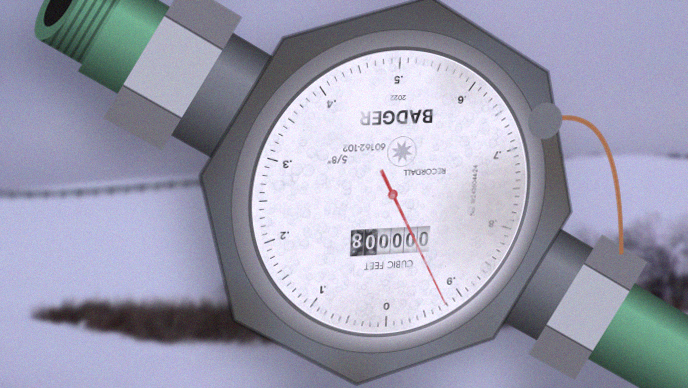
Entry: 7.92 ft³
